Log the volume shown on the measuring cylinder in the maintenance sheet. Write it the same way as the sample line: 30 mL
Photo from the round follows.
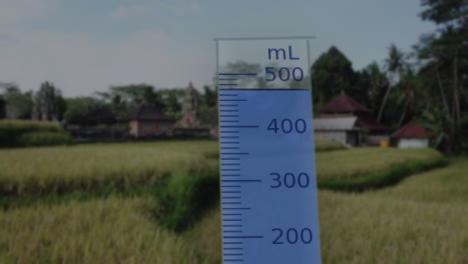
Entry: 470 mL
